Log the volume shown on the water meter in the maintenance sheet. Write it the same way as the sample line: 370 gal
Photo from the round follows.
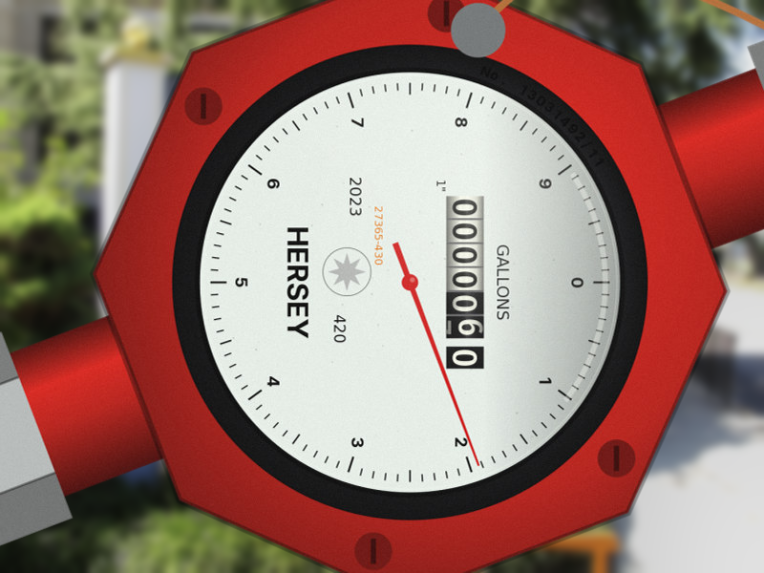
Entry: 61.9 gal
